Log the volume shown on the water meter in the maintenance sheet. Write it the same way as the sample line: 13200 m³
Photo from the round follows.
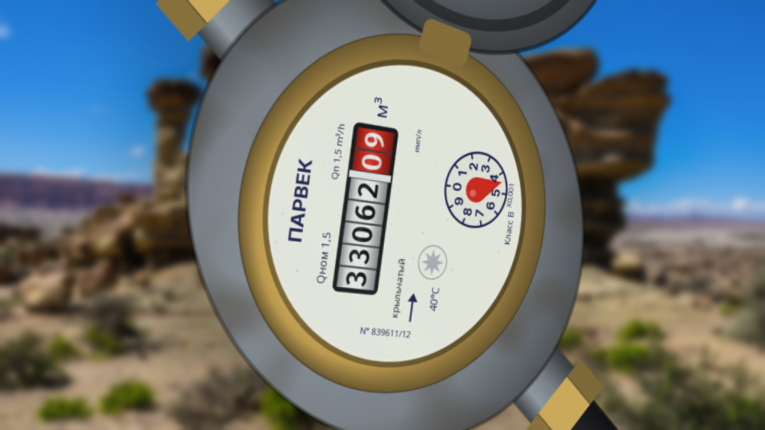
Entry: 33062.094 m³
